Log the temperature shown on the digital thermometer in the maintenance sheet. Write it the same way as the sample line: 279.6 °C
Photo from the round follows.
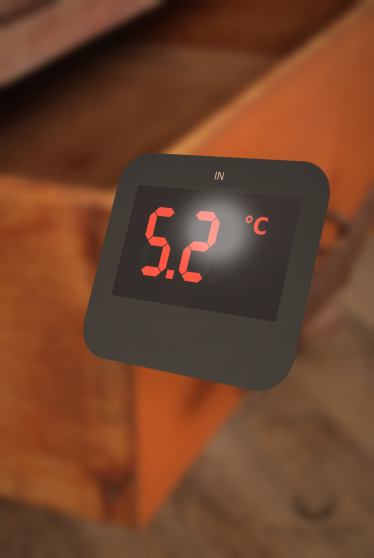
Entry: 5.2 °C
